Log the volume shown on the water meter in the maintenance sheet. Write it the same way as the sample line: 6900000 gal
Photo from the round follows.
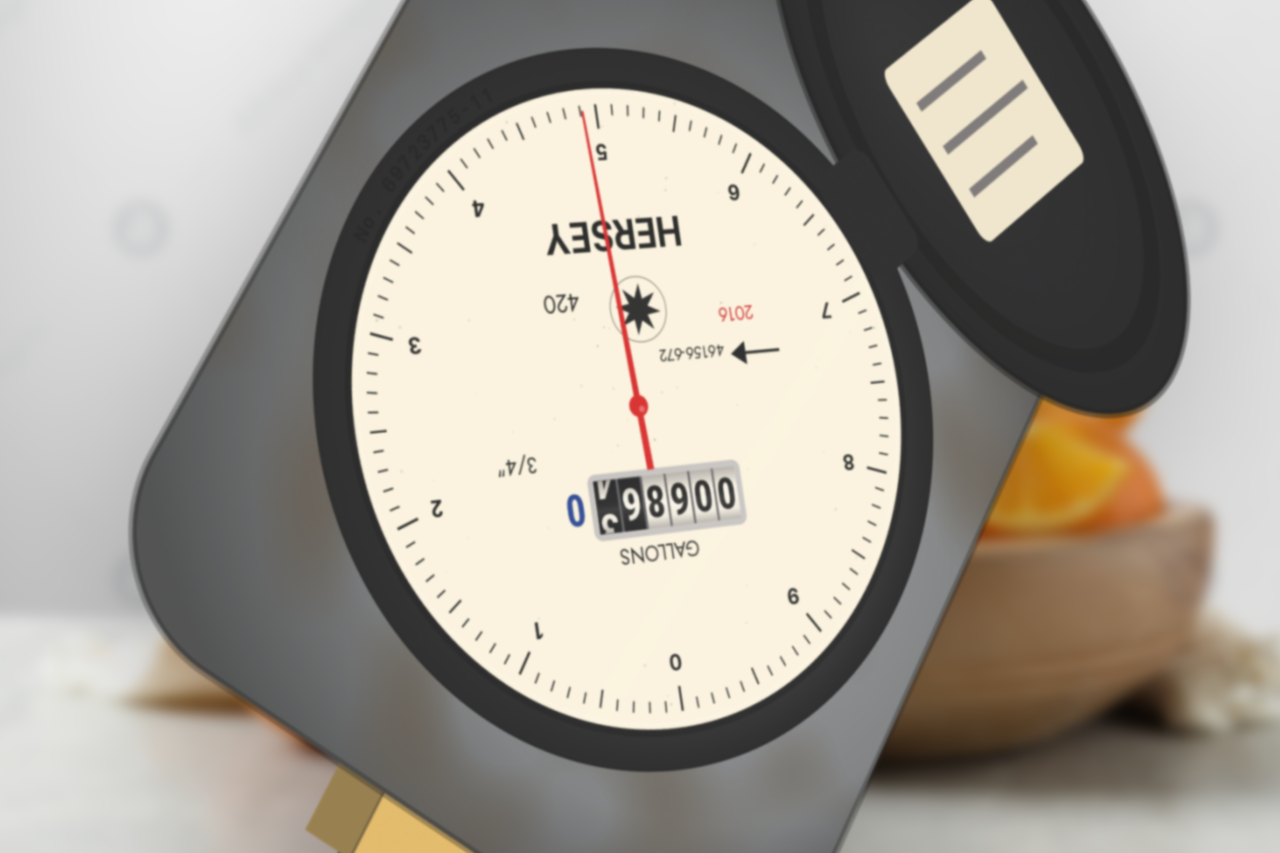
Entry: 68634.9 gal
